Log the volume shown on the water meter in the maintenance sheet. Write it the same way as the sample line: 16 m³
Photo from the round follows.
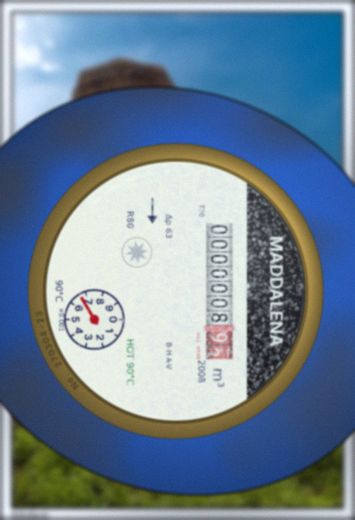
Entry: 8.926 m³
